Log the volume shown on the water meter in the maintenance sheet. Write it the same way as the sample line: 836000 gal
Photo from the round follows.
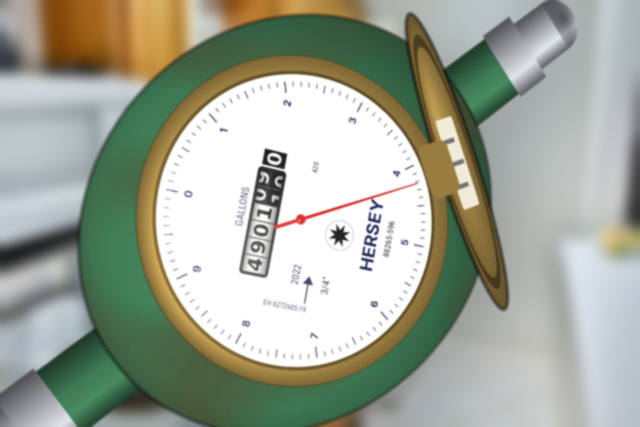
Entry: 4901094.2 gal
